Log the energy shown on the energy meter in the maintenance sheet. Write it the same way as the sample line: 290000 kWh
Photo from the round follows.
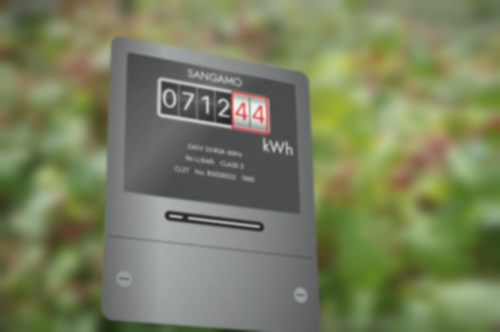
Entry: 712.44 kWh
